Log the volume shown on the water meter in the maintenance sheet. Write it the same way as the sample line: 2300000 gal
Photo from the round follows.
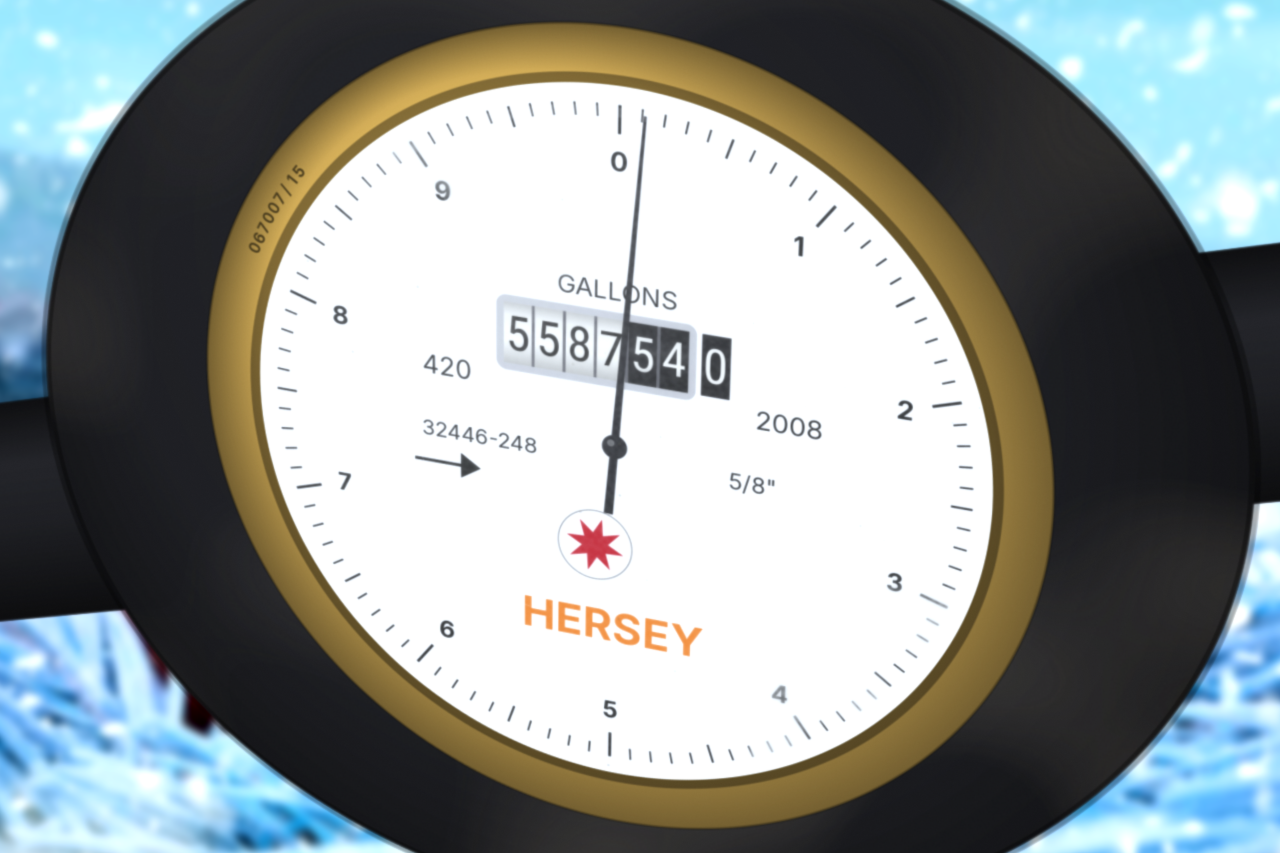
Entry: 5587540.1 gal
